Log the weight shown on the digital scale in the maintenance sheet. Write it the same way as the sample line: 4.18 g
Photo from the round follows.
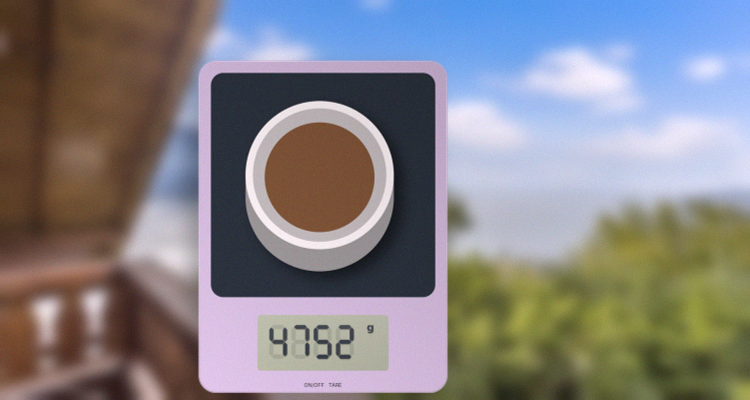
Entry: 4752 g
